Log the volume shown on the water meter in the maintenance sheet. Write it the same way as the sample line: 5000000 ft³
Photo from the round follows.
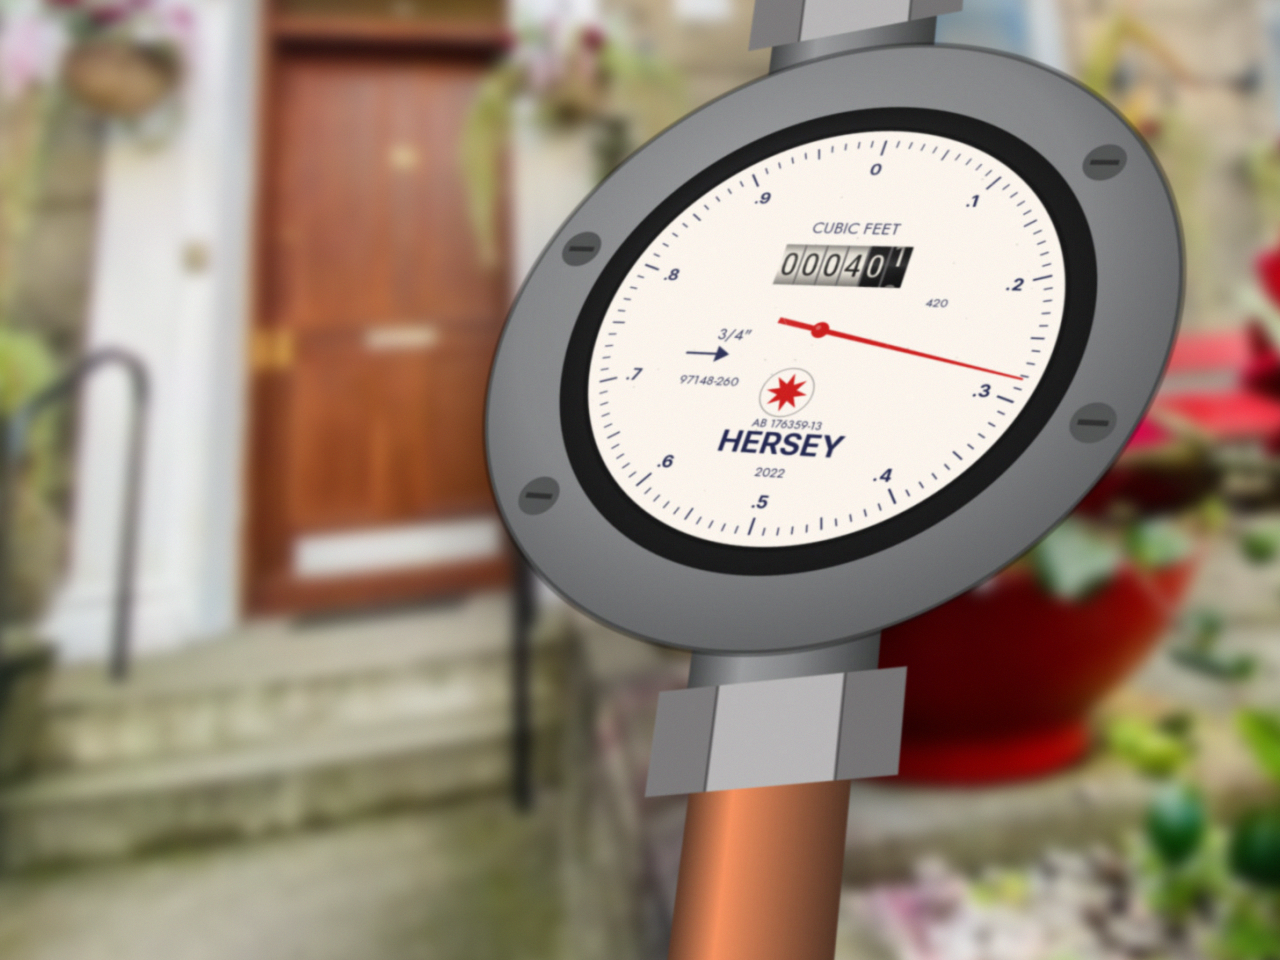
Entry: 401.28 ft³
